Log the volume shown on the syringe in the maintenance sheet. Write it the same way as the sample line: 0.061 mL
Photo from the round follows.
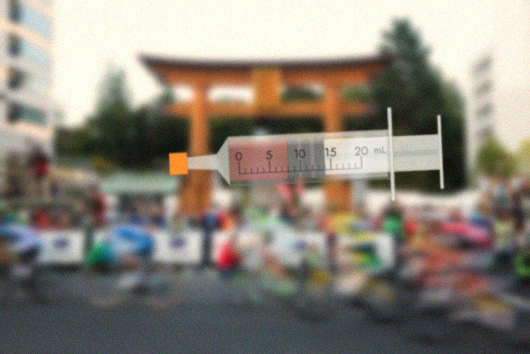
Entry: 8 mL
